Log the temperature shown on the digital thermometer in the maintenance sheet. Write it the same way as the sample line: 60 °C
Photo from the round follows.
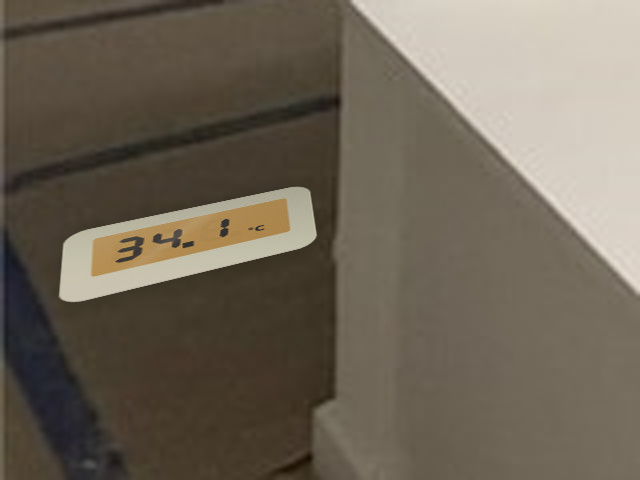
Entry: 34.1 °C
